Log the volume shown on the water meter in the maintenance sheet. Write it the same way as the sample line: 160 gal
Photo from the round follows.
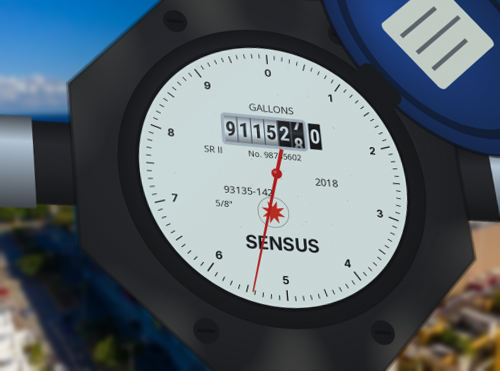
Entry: 9115275.4 gal
